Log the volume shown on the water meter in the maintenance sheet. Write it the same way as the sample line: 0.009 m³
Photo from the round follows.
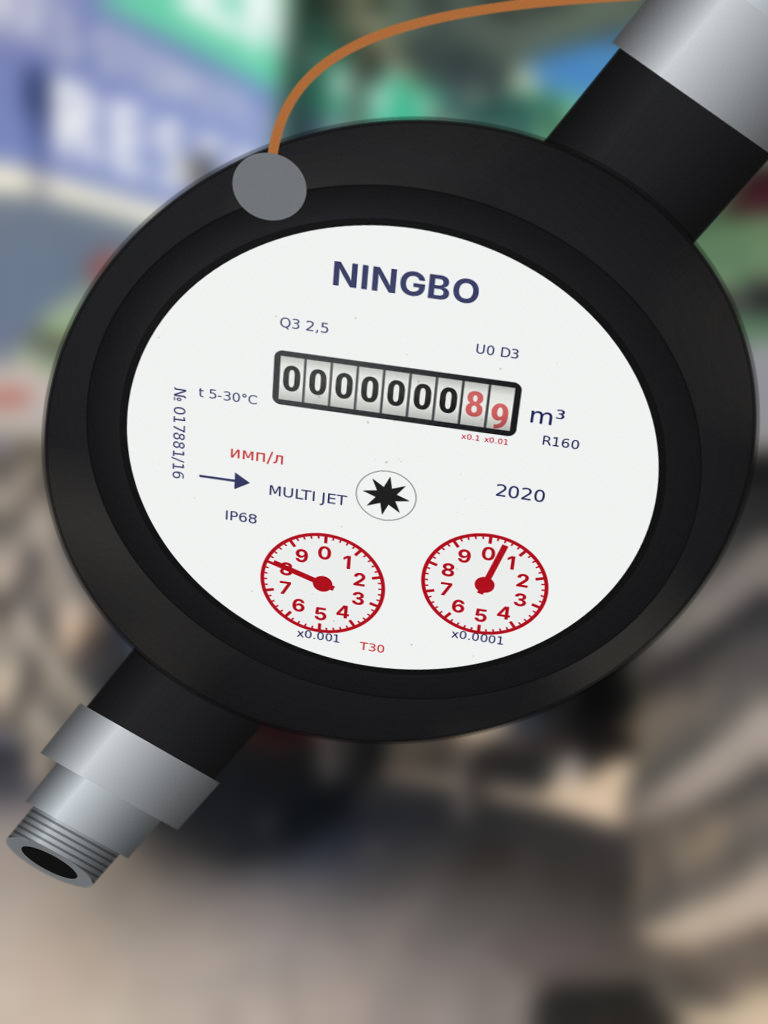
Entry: 0.8880 m³
